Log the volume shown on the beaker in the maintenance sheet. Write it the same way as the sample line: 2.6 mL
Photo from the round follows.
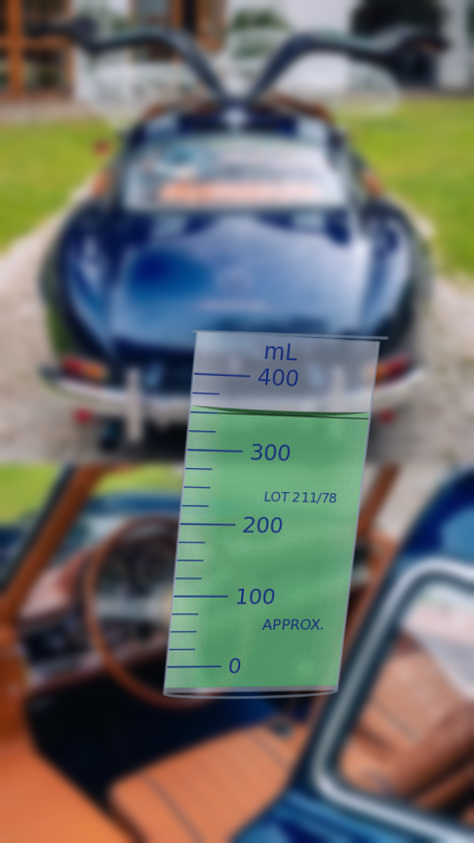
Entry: 350 mL
